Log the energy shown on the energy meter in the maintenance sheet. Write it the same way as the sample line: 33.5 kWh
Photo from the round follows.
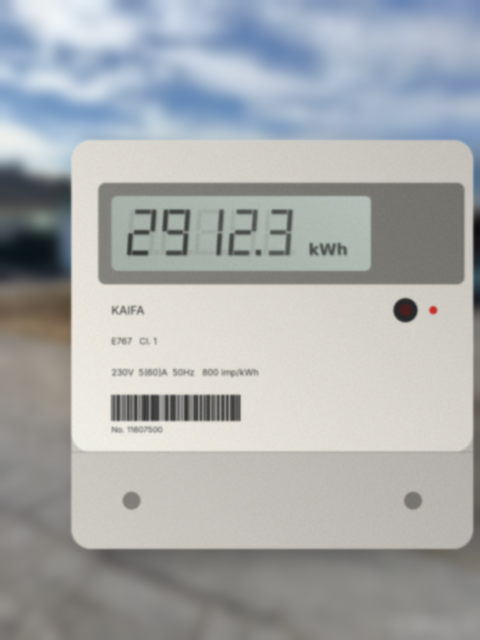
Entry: 2912.3 kWh
